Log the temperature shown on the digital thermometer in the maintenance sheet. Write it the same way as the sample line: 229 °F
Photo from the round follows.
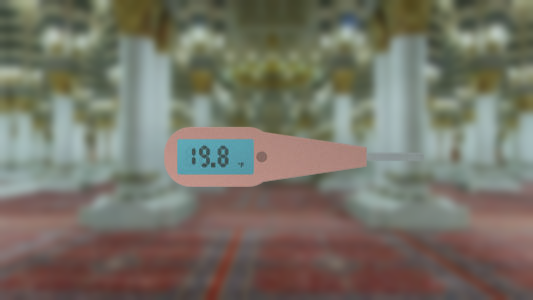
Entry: 19.8 °F
